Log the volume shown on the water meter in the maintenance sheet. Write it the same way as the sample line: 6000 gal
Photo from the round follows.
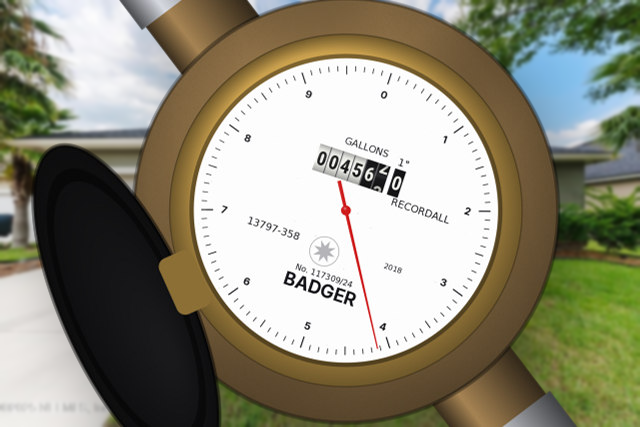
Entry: 45624.1 gal
